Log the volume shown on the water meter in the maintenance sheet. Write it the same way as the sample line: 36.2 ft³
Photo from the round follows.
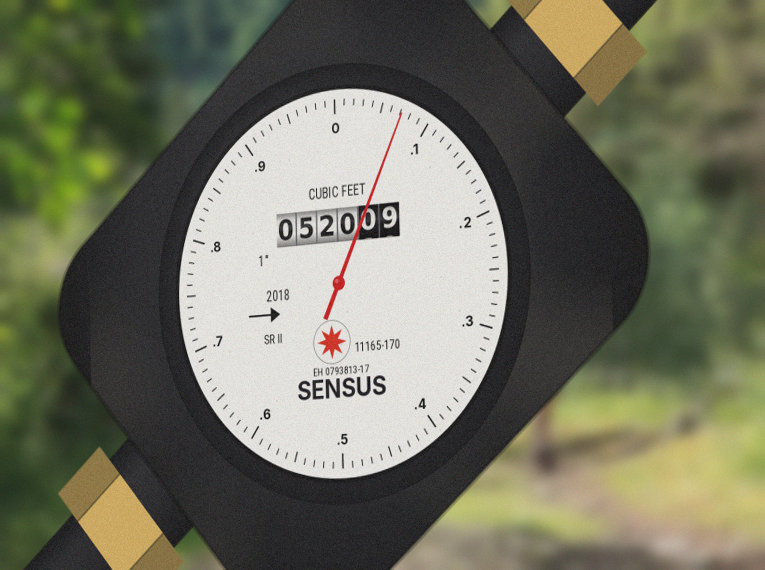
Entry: 52009.07 ft³
